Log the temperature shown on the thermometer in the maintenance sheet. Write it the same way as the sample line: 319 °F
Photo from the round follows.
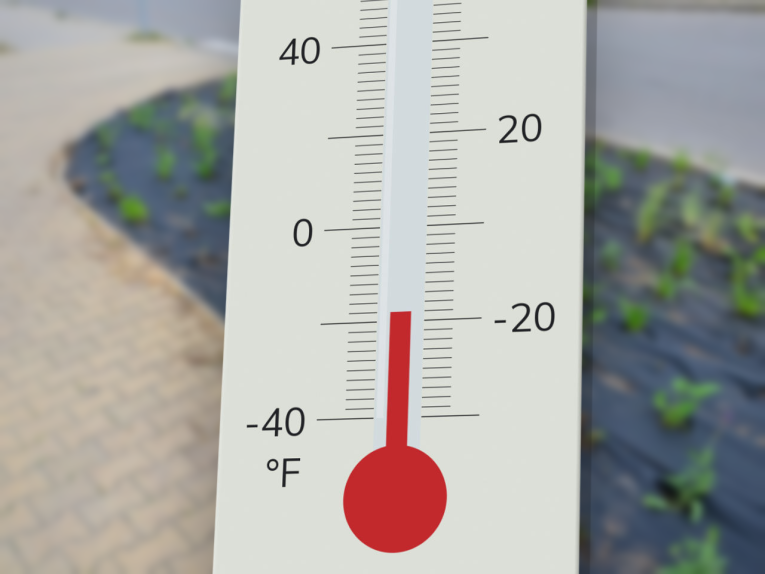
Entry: -18 °F
